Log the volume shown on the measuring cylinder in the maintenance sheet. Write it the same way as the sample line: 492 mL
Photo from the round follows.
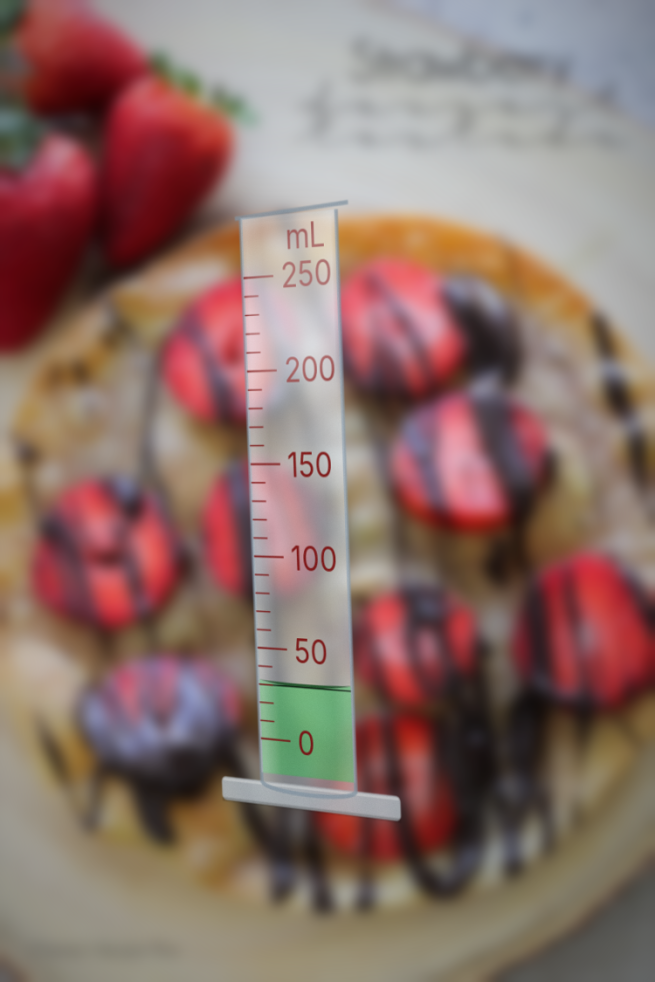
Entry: 30 mL
